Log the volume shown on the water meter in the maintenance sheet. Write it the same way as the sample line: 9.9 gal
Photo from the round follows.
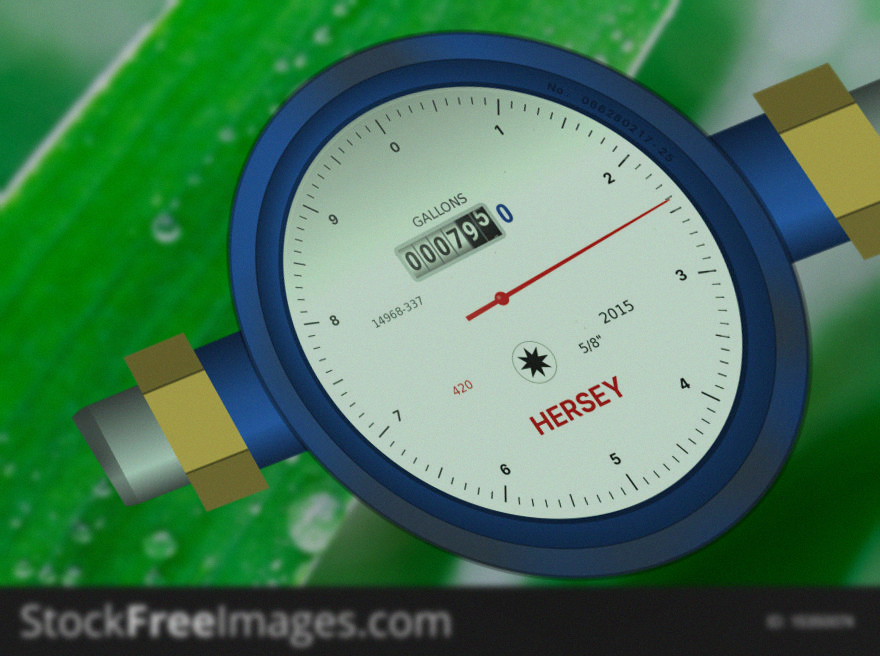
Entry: 7952.4 gal
